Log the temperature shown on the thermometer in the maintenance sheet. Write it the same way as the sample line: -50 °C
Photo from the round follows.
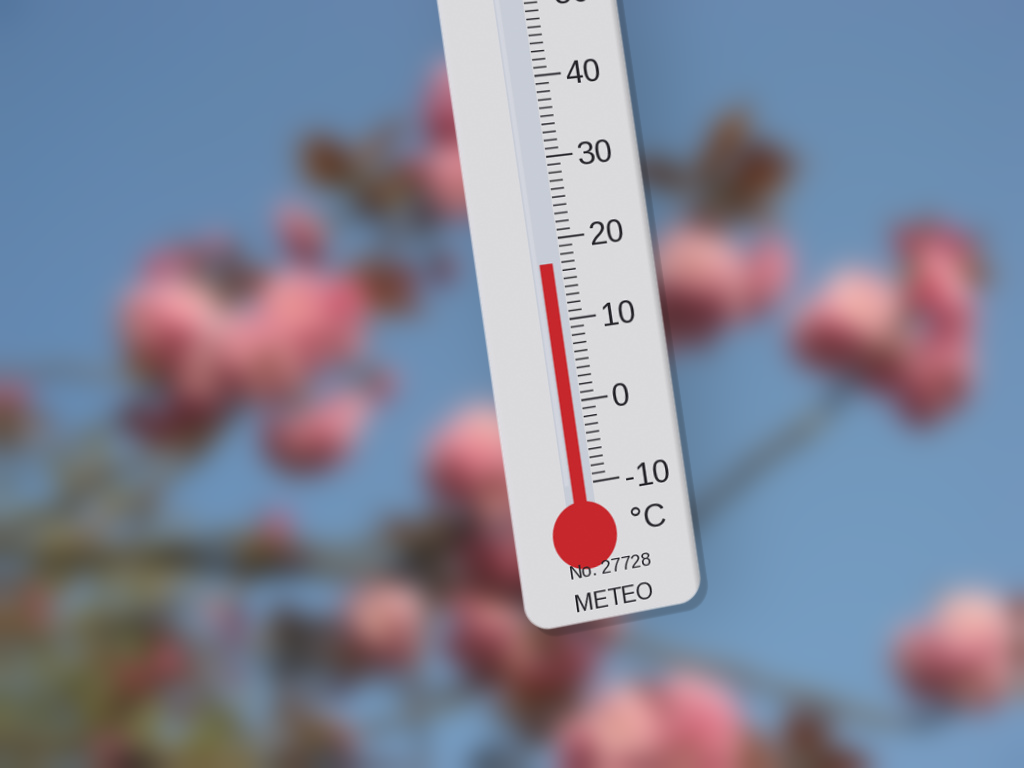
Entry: 17 °C
